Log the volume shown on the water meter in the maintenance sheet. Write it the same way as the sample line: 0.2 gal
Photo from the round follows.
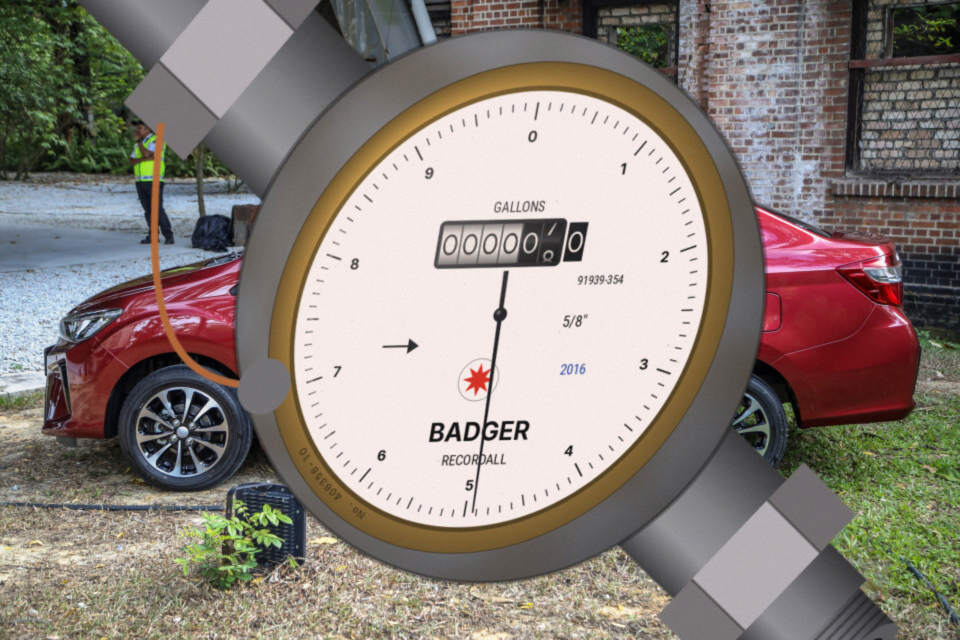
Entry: 74.9 gal
